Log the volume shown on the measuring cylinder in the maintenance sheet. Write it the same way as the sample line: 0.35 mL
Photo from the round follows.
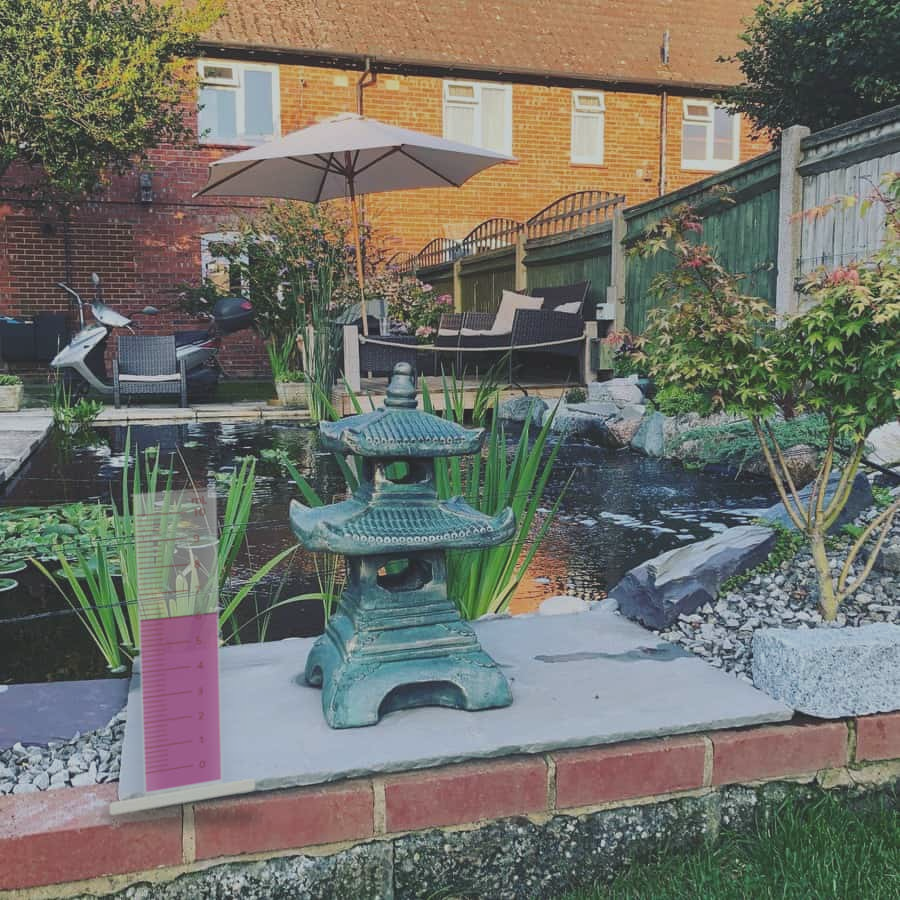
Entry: 6 mL
